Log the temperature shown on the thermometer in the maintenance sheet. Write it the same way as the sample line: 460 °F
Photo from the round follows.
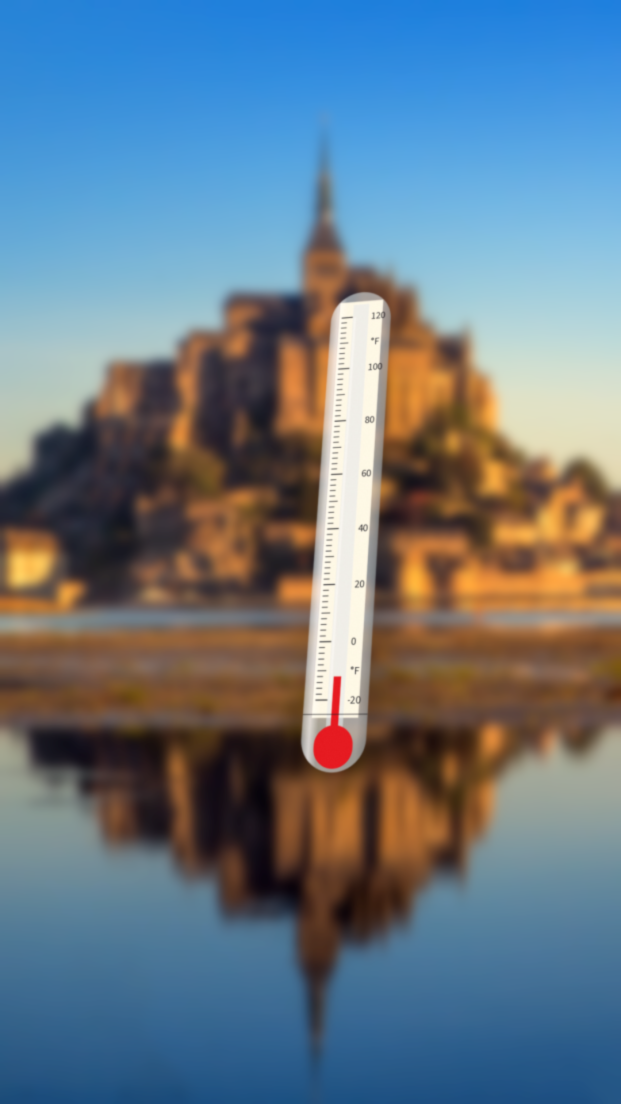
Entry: -12 °F
